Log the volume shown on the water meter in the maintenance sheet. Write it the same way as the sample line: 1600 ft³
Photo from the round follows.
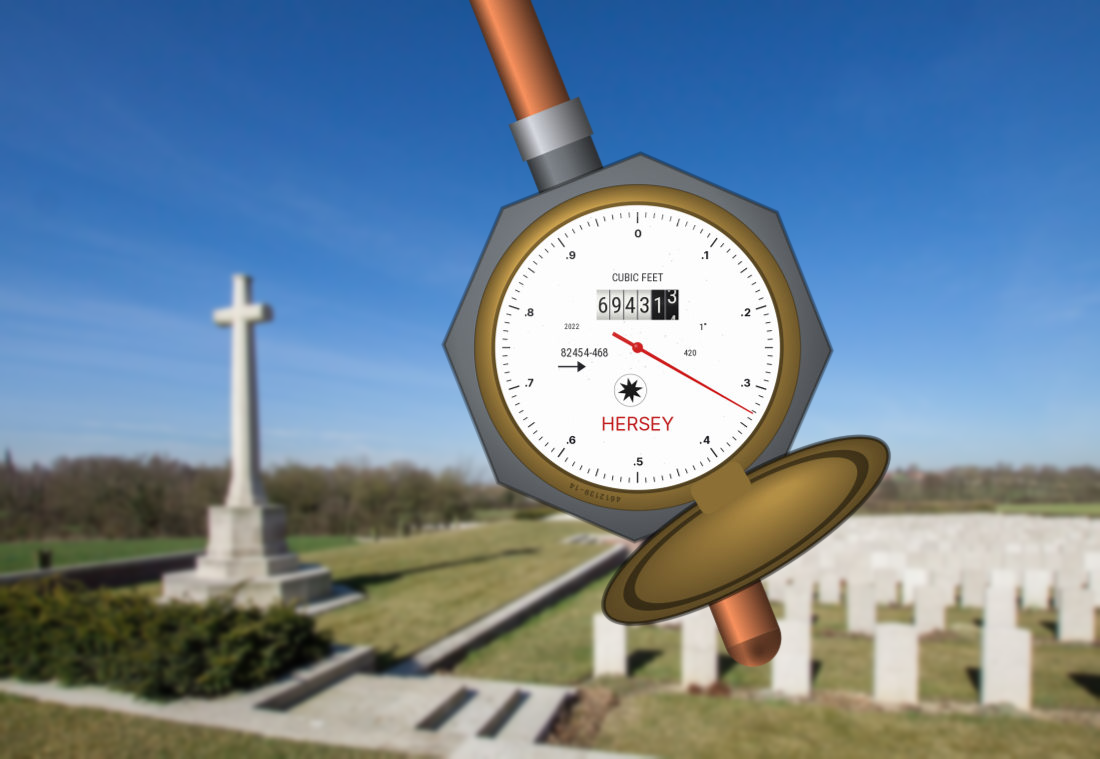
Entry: 694313.33 ft³
